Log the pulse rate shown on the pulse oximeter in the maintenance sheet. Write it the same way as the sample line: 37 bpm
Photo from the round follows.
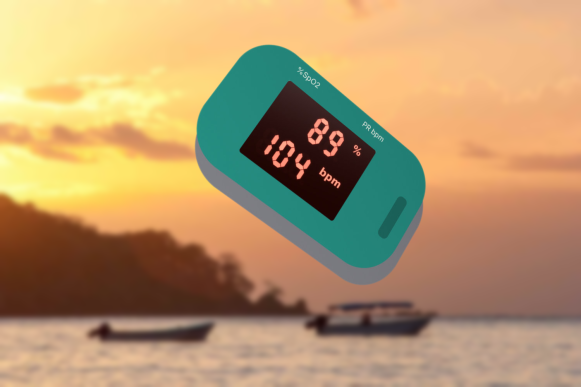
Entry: 104 bpm
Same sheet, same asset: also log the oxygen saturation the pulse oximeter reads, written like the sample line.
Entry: 89 %
